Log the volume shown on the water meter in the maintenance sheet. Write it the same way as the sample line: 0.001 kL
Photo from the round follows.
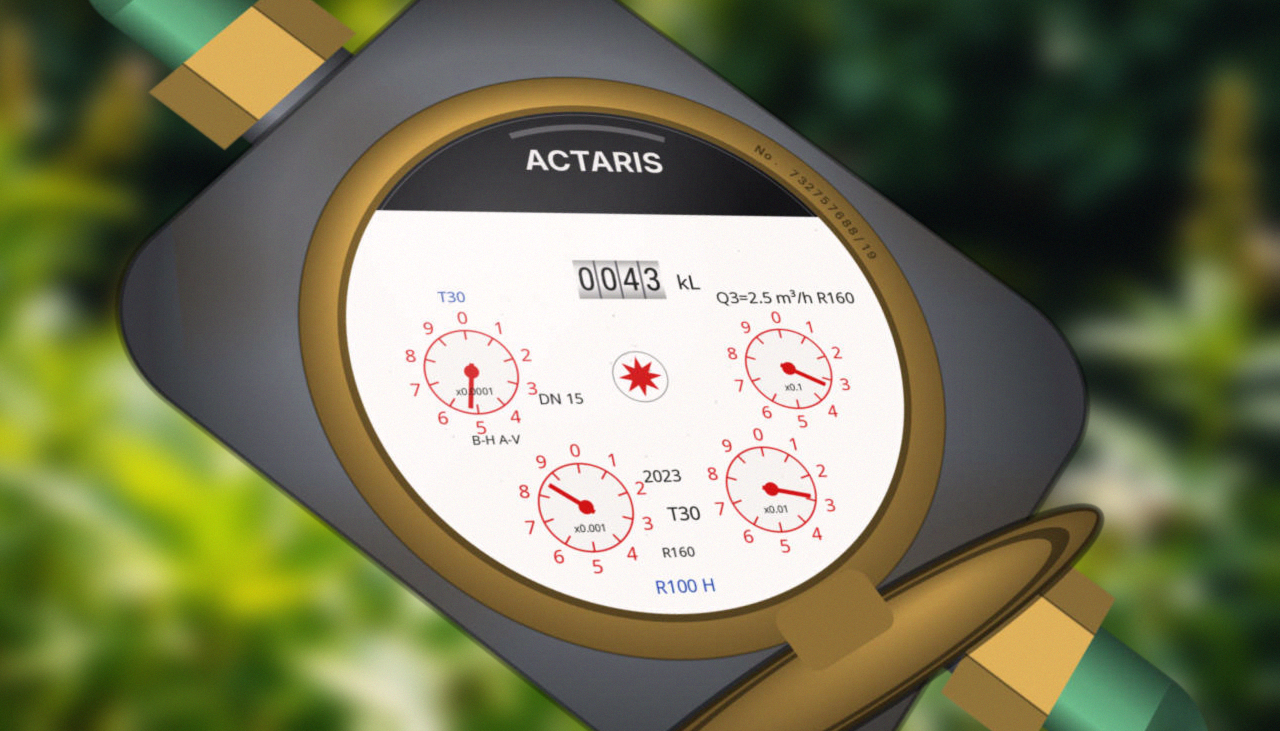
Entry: 43.3285 kL
